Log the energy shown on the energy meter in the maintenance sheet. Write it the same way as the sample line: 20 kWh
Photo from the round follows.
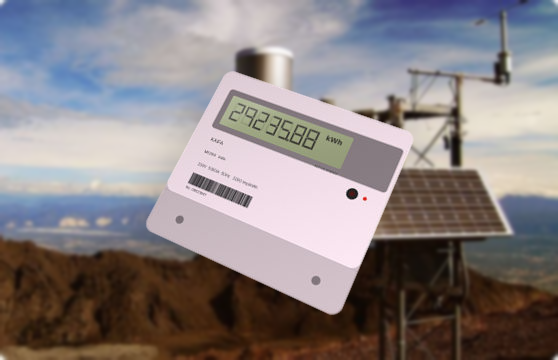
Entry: 29235.88 kWh
